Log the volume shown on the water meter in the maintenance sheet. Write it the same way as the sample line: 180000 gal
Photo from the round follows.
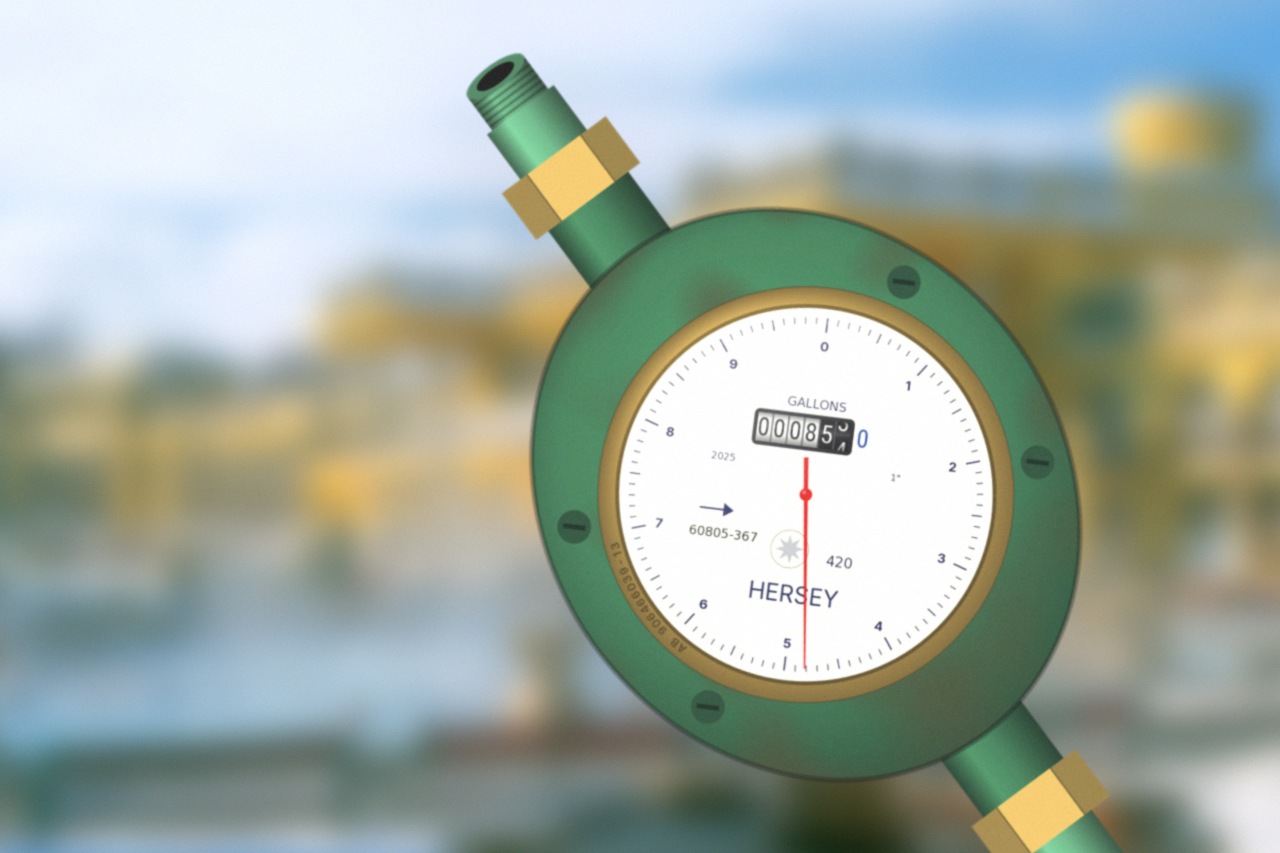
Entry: 8534.8 gal
